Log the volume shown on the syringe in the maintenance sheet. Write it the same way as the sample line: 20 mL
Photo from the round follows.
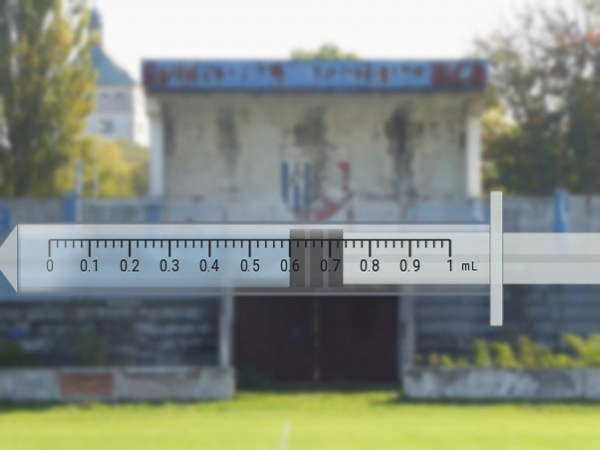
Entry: 0.6 mL
